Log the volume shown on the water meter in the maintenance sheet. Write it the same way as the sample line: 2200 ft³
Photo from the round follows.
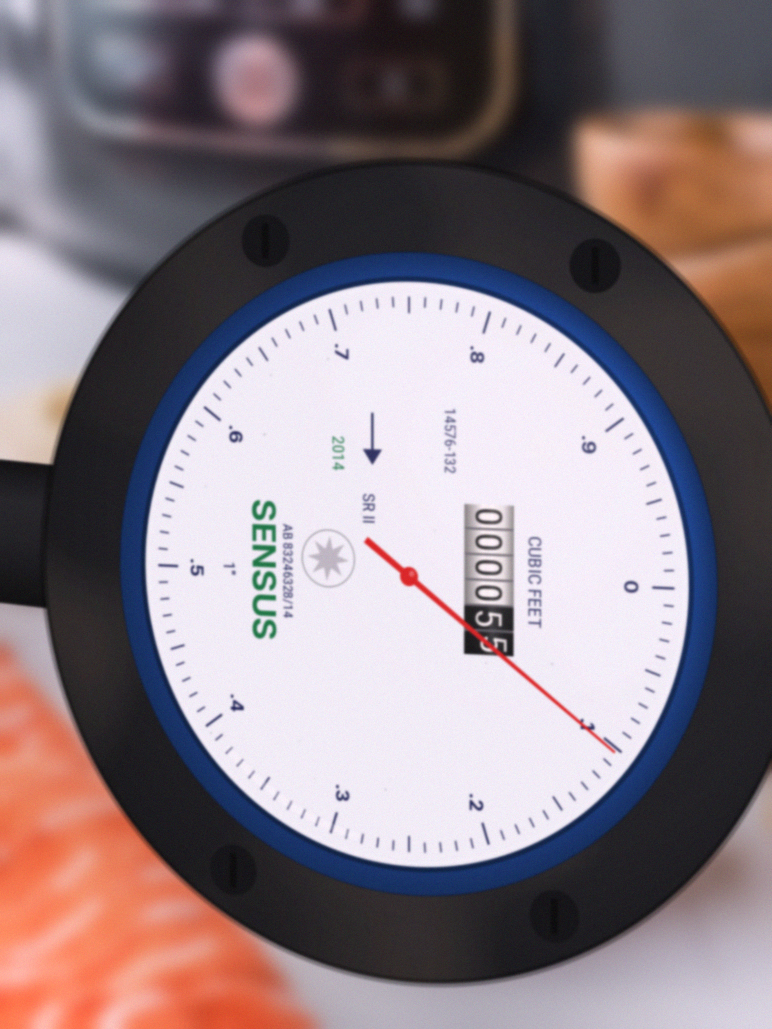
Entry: 55.10 ft³
